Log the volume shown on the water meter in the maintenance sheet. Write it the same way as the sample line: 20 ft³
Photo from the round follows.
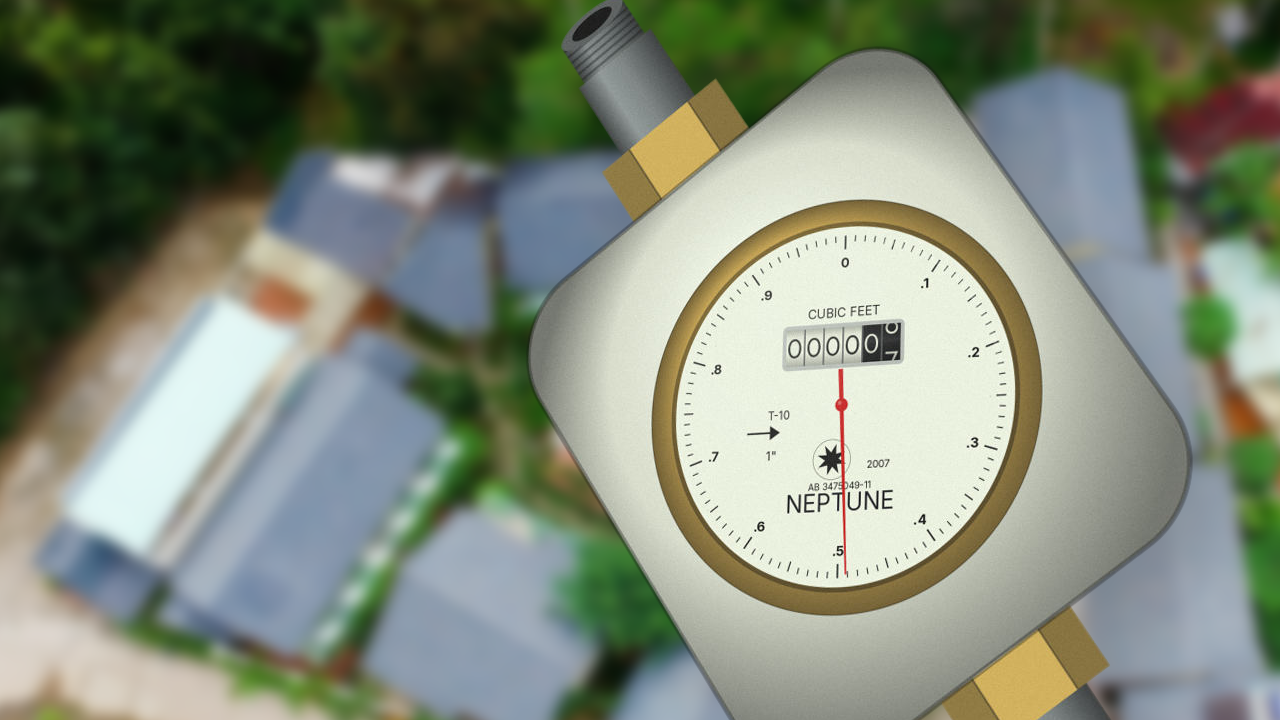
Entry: 6.49 ft³
